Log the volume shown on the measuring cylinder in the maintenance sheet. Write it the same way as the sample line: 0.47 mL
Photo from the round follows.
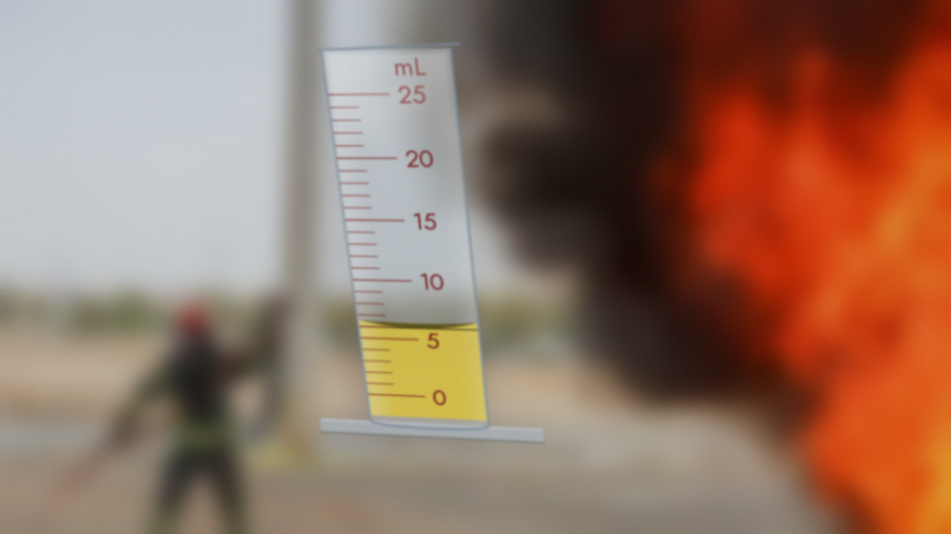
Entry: 6 mL
